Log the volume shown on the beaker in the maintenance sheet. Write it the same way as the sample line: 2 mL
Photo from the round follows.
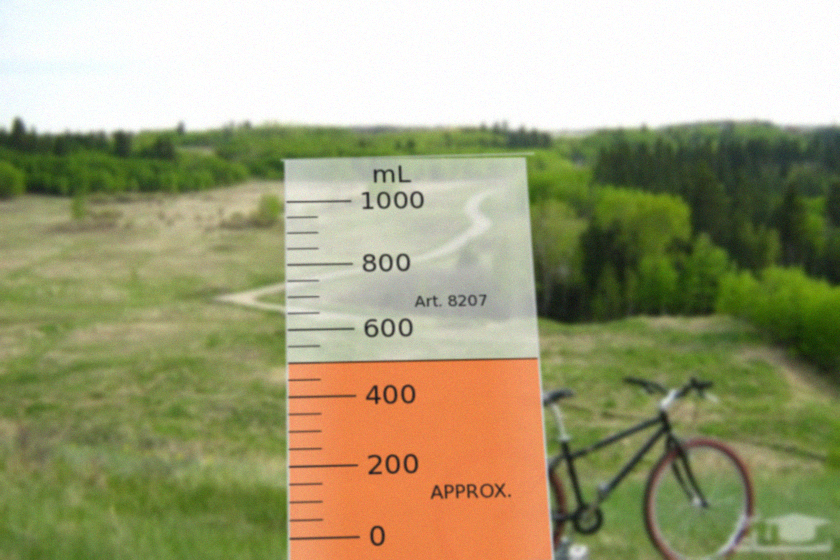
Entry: 500 mL
